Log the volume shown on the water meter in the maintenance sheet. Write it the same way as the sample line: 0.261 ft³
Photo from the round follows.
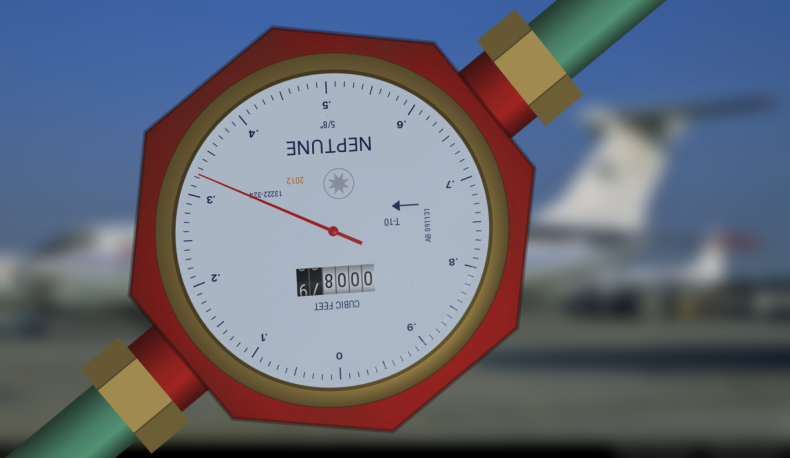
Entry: 879.32 ft³
